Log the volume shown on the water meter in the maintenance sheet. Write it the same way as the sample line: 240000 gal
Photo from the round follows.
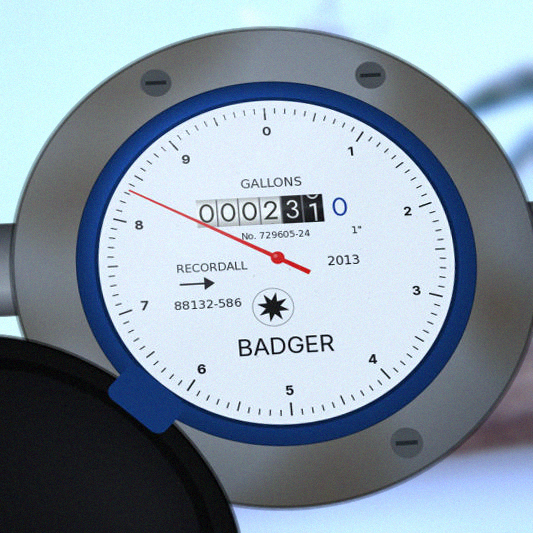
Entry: 2308.3 gal
